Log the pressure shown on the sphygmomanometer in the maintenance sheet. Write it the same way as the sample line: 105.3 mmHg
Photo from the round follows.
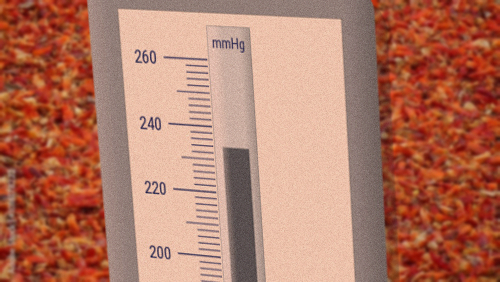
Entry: 234 mmHg
